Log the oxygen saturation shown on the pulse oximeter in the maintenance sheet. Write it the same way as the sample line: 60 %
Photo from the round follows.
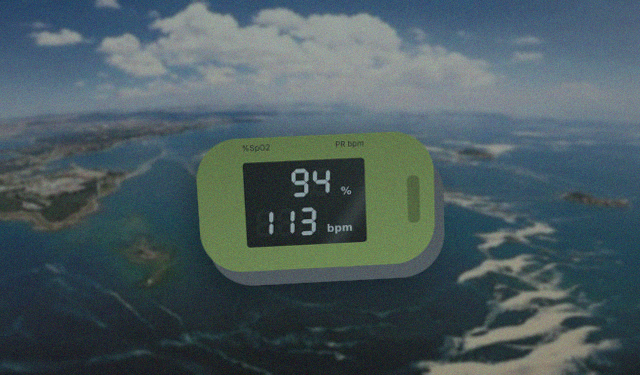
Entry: 94 %
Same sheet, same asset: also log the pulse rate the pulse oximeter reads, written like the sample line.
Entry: 113 bpm
